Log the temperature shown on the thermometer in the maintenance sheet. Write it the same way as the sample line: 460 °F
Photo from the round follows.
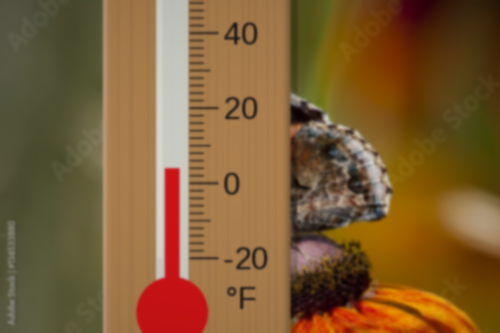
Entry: 4 °F
